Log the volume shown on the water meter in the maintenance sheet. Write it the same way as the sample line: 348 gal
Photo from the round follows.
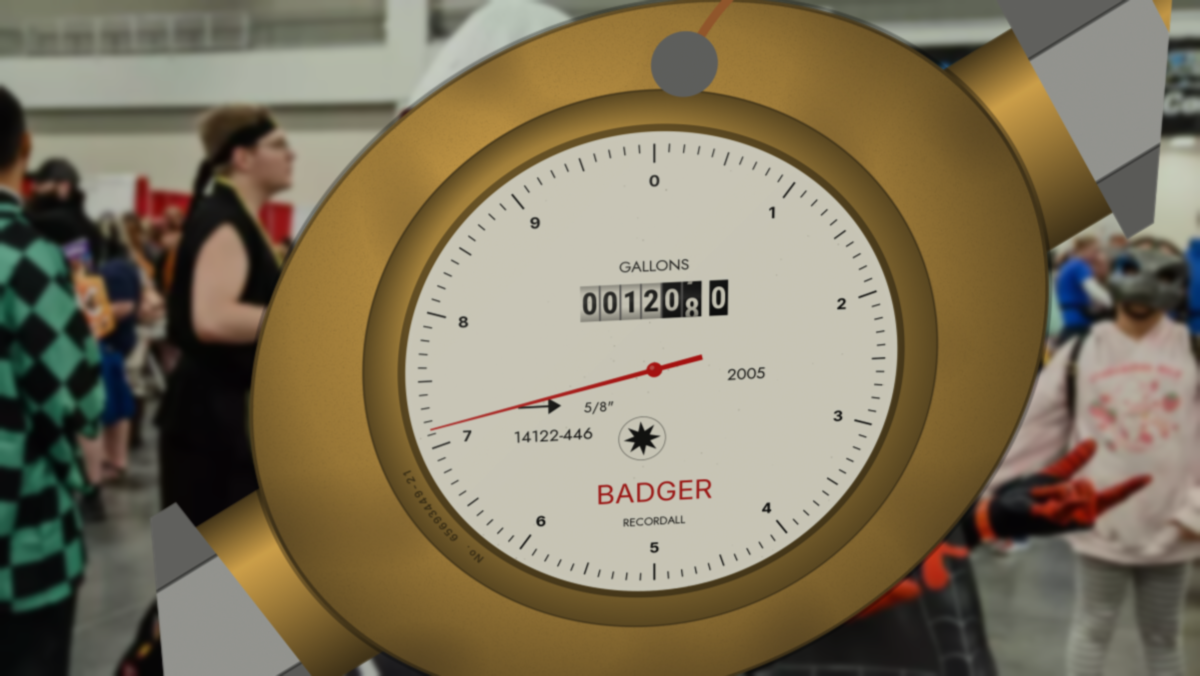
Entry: 12077.1 gal
